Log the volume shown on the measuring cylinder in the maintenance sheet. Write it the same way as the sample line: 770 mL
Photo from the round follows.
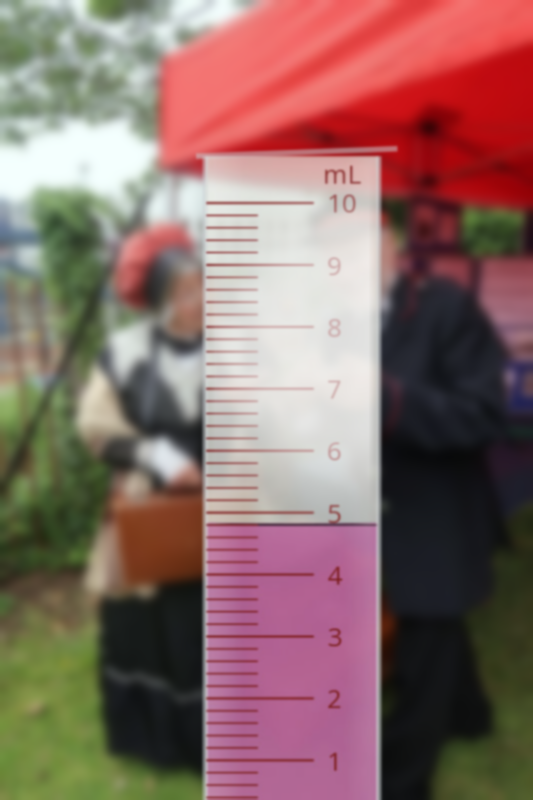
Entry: 4.8 mL
